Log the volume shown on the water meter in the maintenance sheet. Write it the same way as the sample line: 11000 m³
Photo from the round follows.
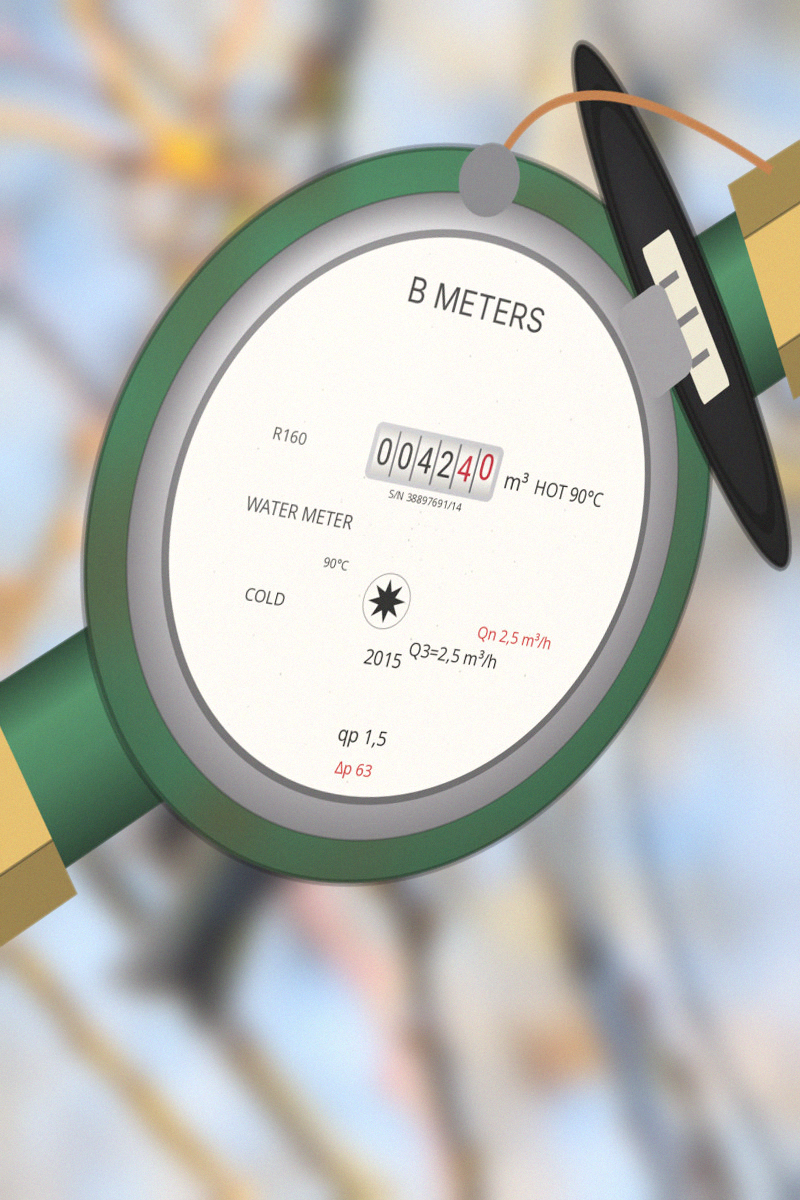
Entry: 42.40 m³
